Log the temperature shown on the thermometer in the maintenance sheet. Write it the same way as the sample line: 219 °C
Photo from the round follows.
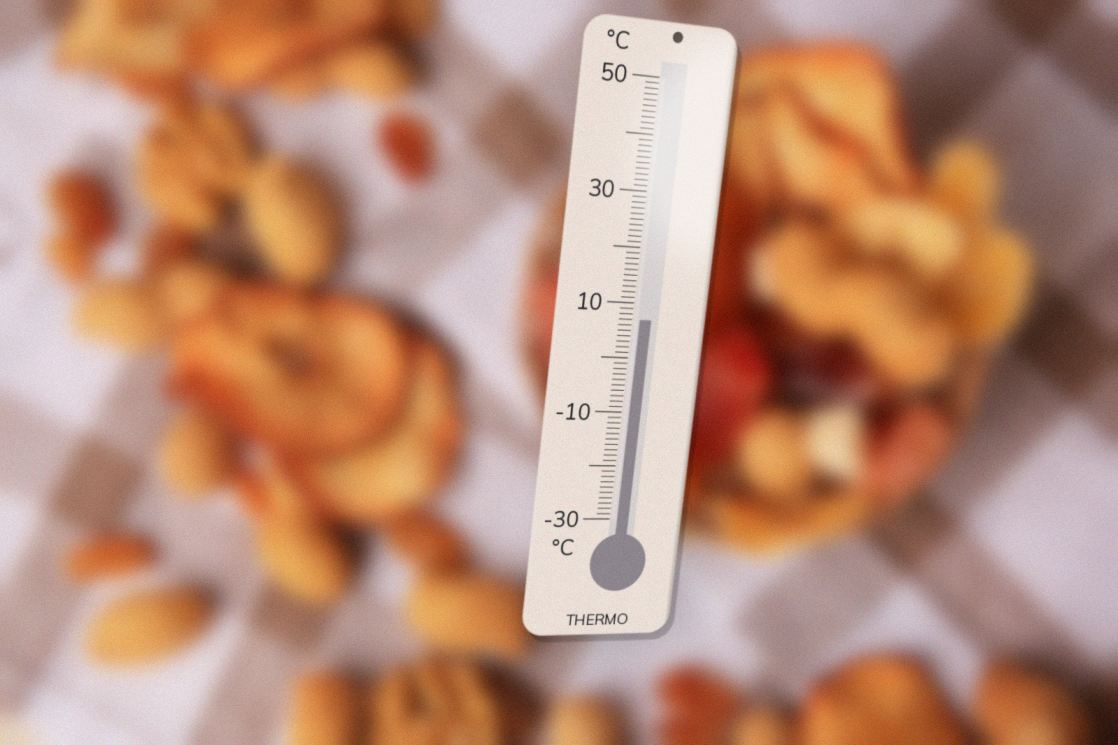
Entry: 7 °C
